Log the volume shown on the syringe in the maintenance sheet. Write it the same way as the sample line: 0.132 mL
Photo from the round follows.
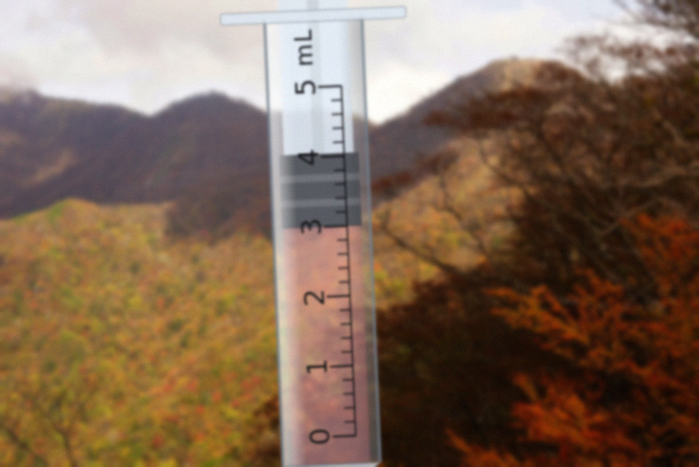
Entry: 3 mL
